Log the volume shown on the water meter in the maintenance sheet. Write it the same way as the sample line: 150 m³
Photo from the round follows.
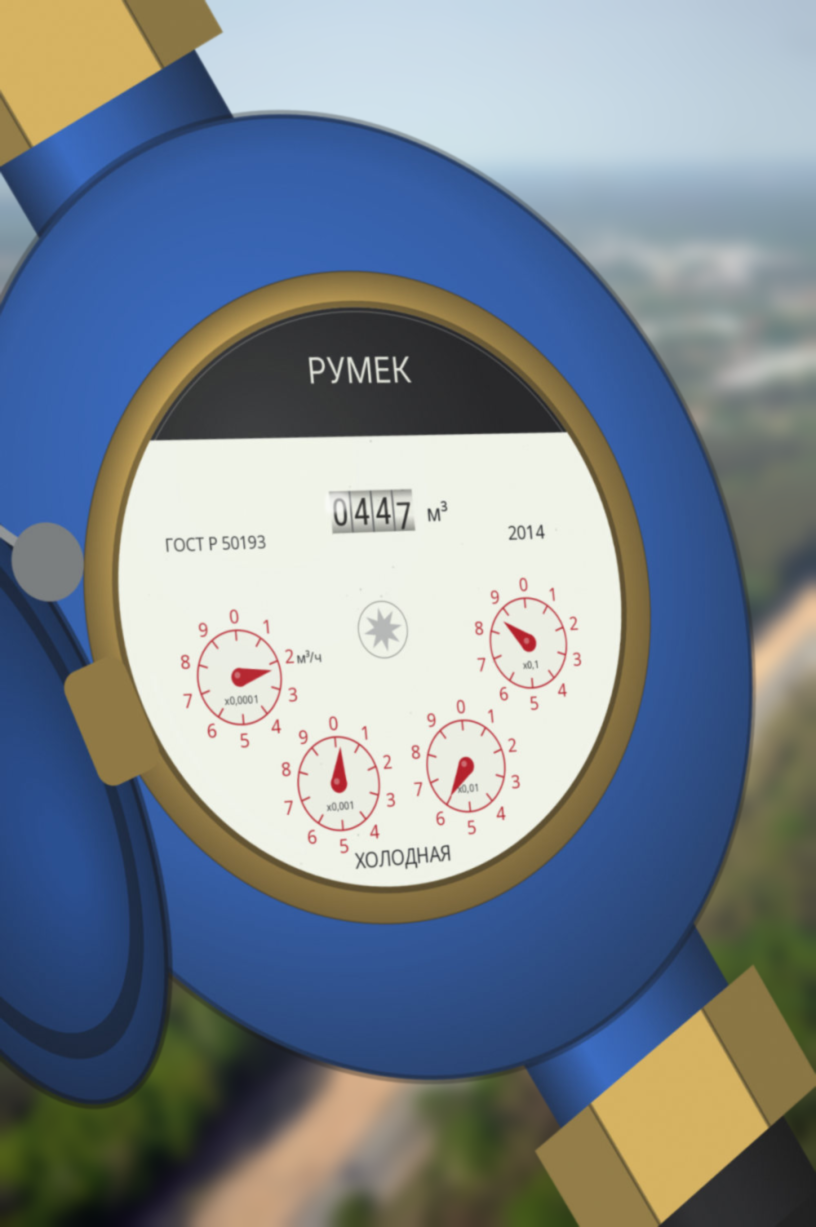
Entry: 446.8602 m³
